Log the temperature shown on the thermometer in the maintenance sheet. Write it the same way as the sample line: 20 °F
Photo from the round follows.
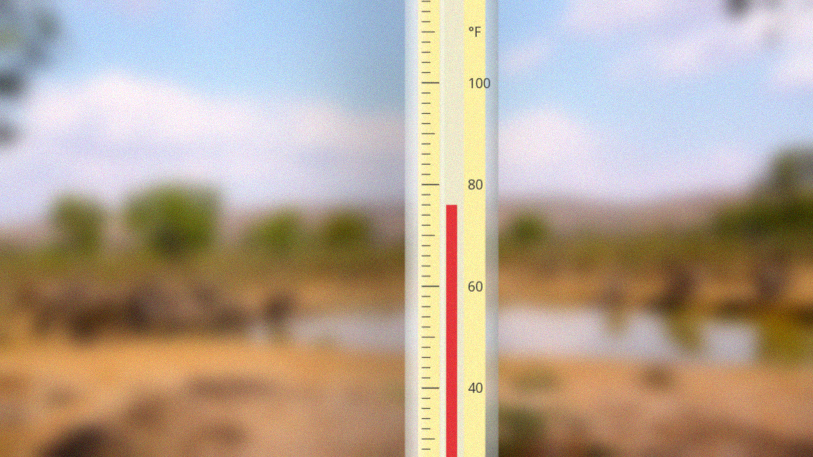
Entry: 76 °F
